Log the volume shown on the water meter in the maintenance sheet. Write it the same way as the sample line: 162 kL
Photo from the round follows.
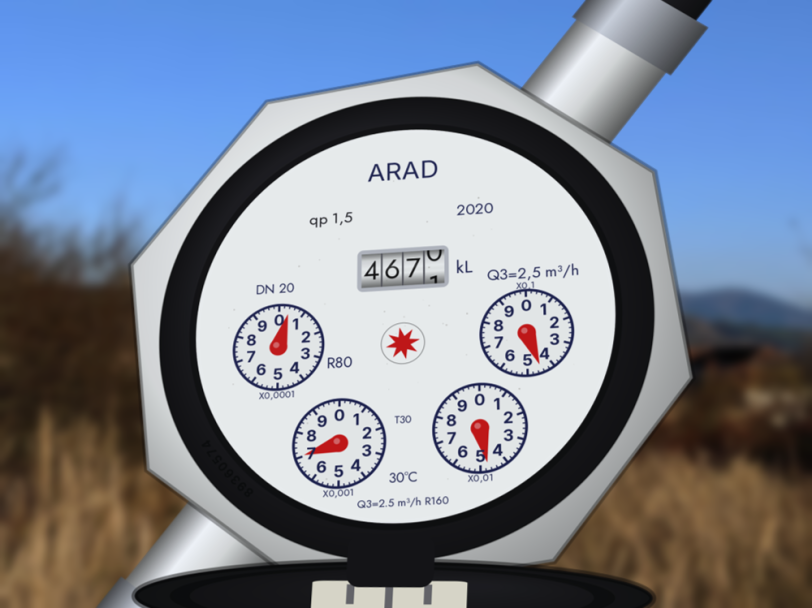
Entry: 4670.4470 kL
